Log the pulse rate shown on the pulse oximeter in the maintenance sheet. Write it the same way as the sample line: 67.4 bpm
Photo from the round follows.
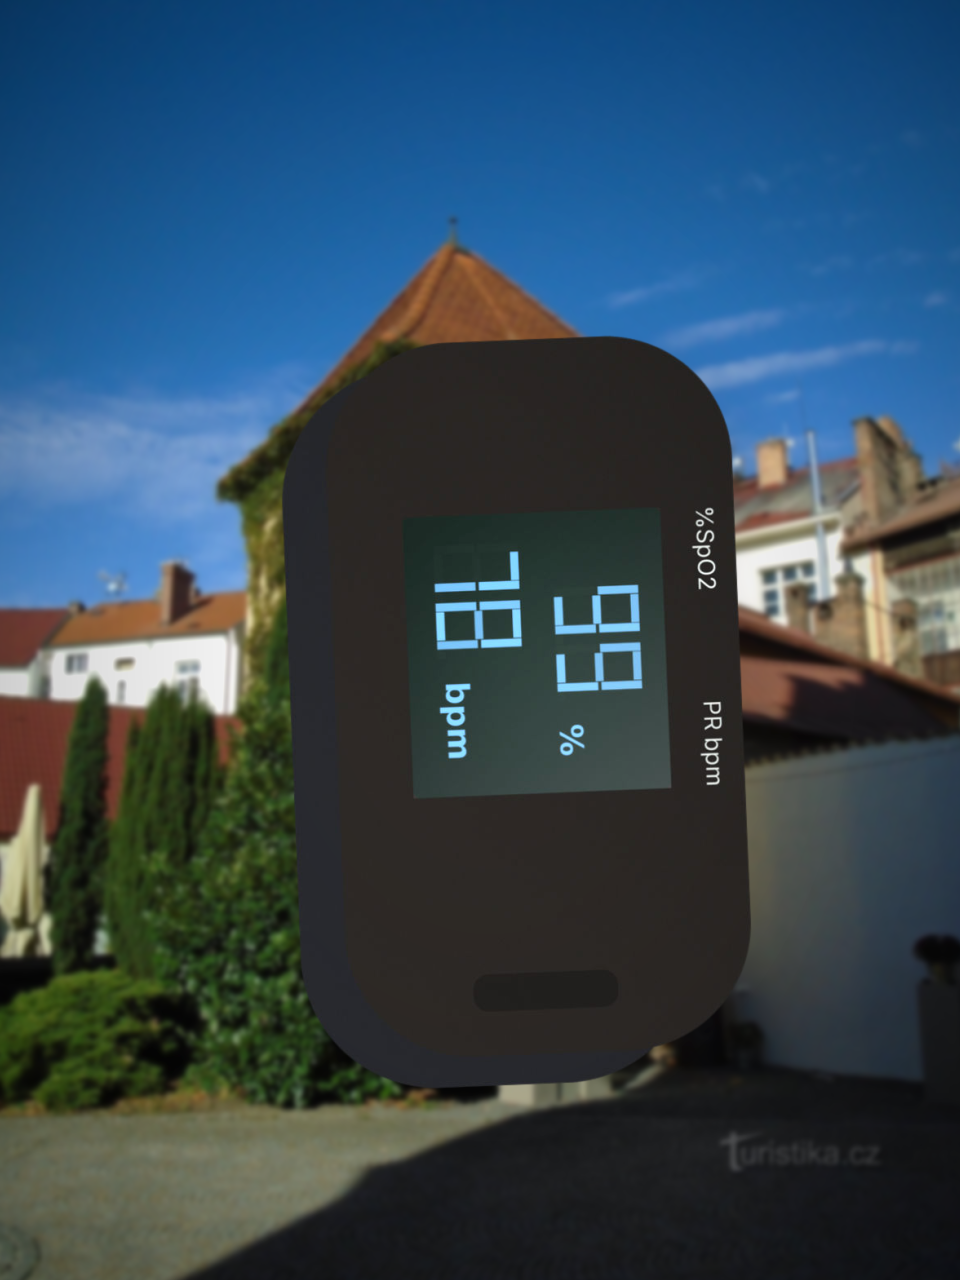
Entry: 78 bpm
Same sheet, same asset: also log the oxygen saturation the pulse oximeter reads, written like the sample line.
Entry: 99 %
